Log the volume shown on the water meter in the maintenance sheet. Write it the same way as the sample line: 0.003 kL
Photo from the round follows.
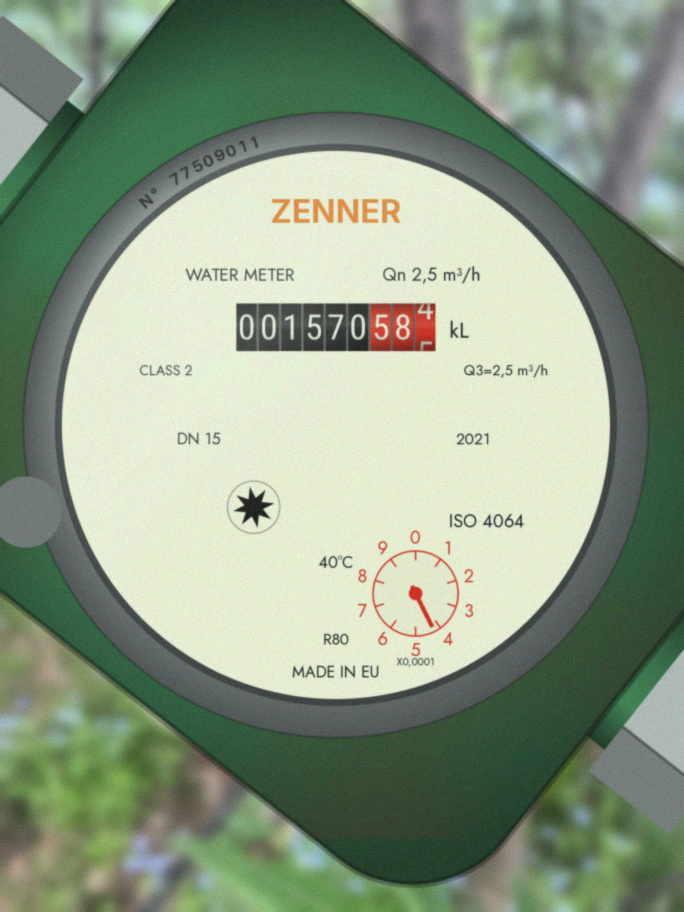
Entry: 1570.5844 kL
